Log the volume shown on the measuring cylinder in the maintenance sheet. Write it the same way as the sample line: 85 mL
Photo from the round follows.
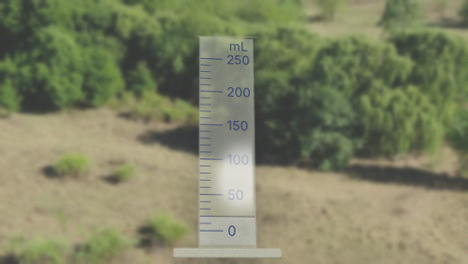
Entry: 20 mL
